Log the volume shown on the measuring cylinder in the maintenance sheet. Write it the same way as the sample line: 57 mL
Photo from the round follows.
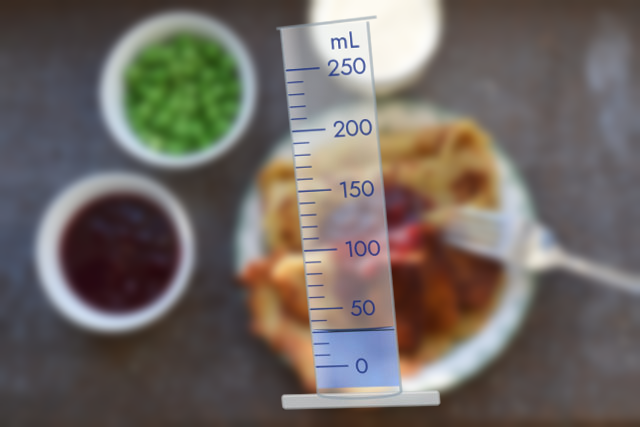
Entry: 30 mL
